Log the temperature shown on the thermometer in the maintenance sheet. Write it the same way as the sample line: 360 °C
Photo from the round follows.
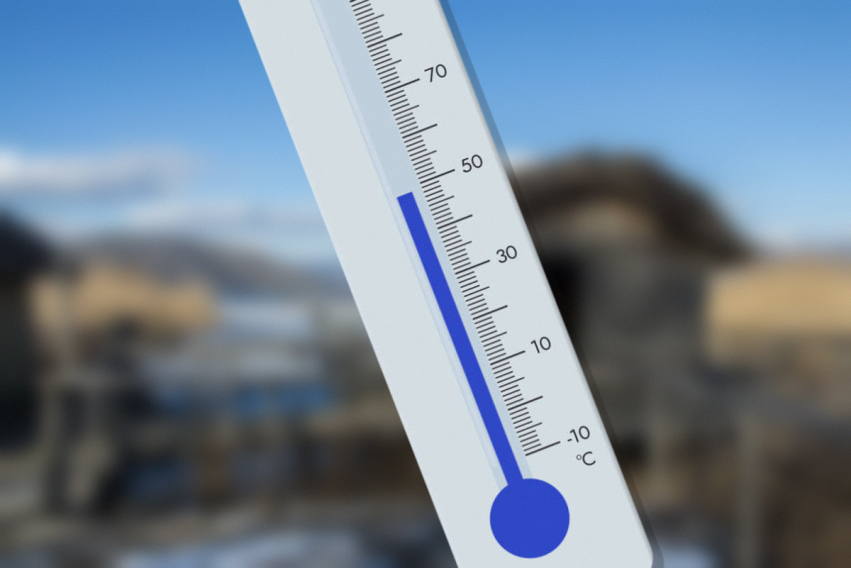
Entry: 49 °C
